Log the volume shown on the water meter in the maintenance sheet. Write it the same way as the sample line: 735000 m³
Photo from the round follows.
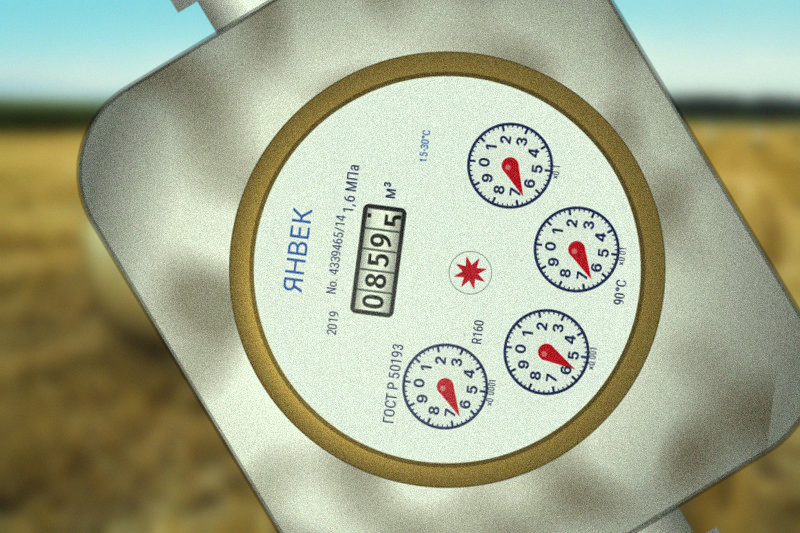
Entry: 8594.6656 m³
